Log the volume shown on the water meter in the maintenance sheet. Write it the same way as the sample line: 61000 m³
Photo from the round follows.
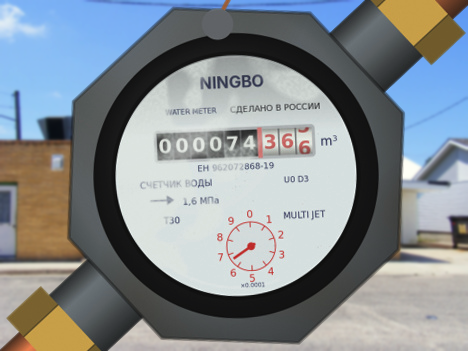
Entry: 74.3656 m³
